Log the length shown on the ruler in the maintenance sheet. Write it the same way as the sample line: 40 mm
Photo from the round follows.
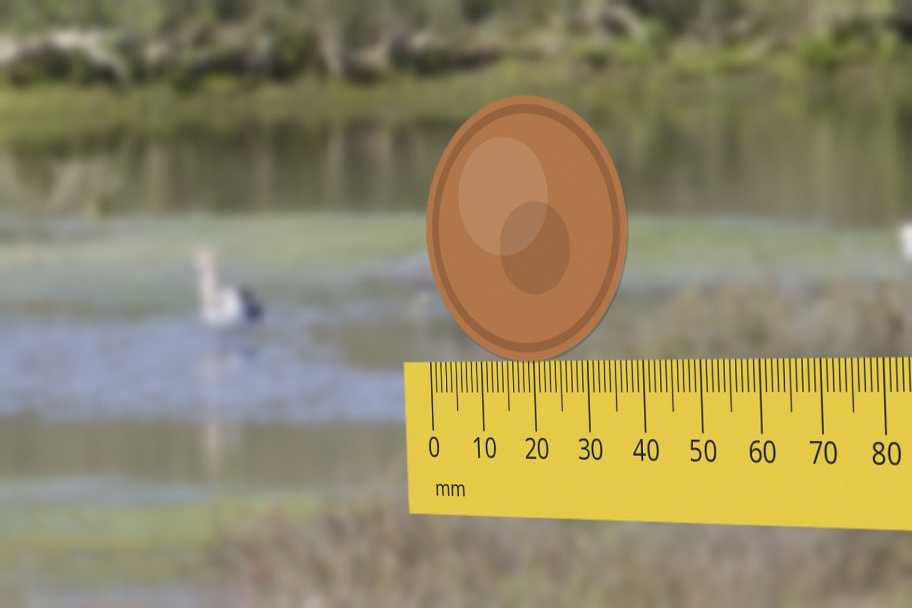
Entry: 38 mm
